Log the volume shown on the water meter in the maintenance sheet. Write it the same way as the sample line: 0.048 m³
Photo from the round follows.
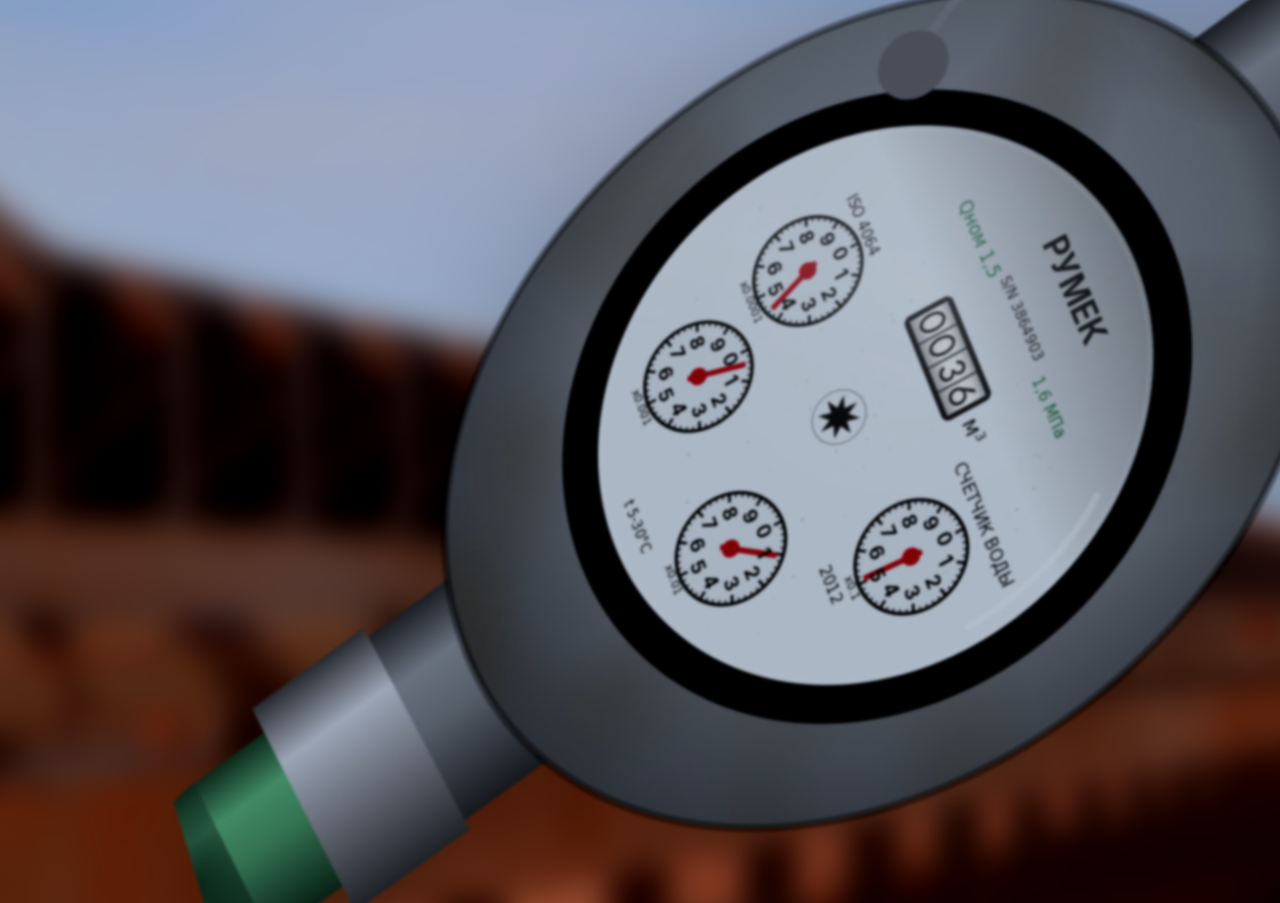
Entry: 36.5104 m³
